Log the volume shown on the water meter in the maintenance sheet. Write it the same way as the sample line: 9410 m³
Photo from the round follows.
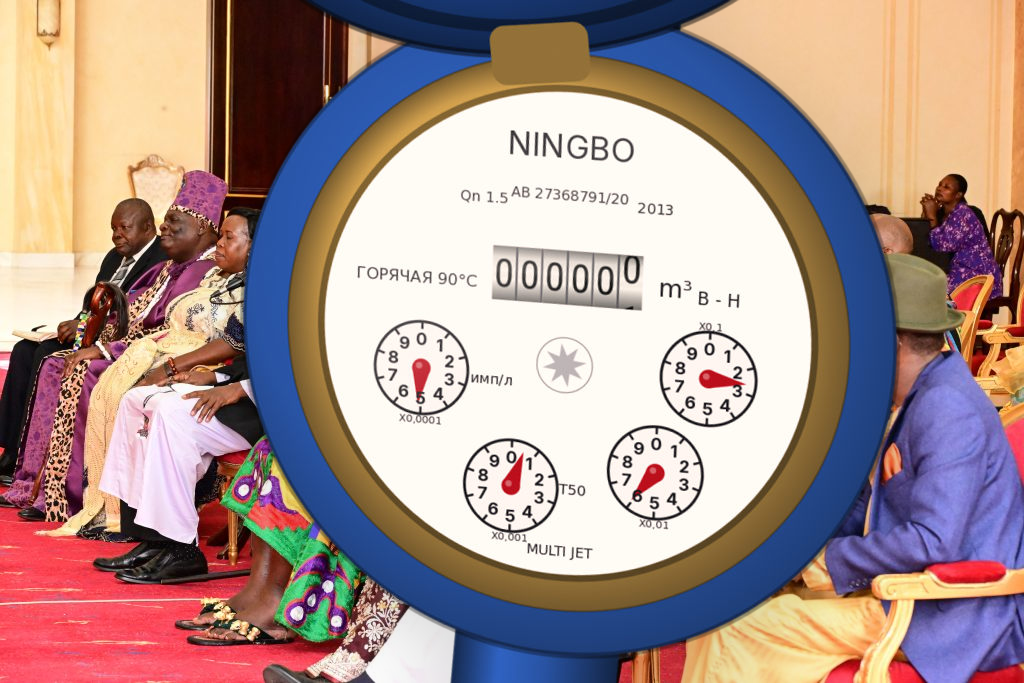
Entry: 0.2605 m³
